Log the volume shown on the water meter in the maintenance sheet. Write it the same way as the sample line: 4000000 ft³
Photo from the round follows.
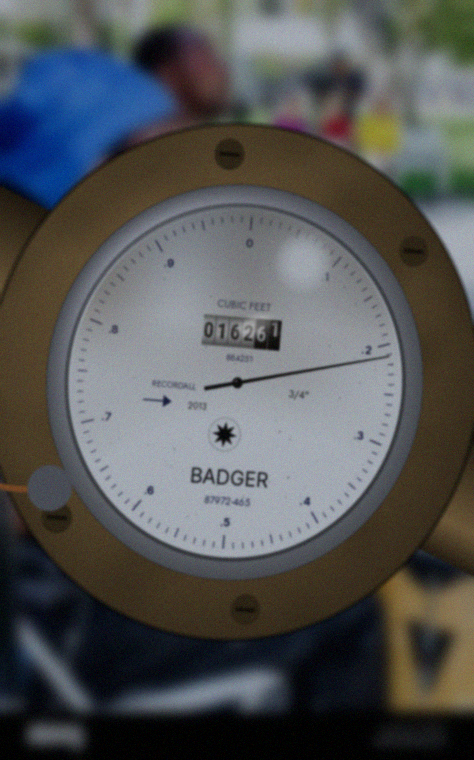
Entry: 16261.21 ft³
